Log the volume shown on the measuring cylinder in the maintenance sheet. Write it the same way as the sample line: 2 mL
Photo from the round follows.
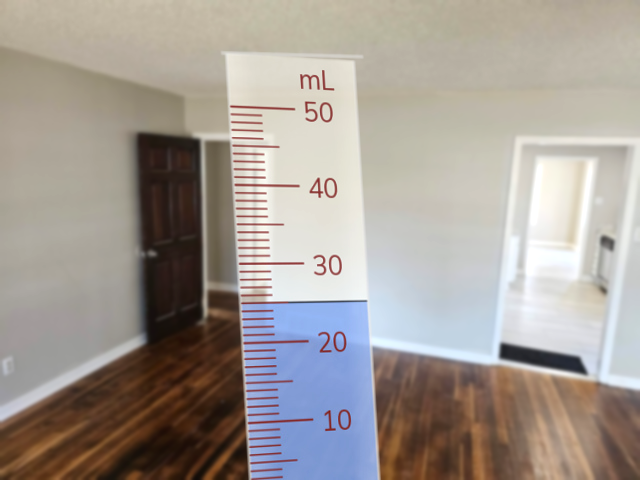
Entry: 25 mL
